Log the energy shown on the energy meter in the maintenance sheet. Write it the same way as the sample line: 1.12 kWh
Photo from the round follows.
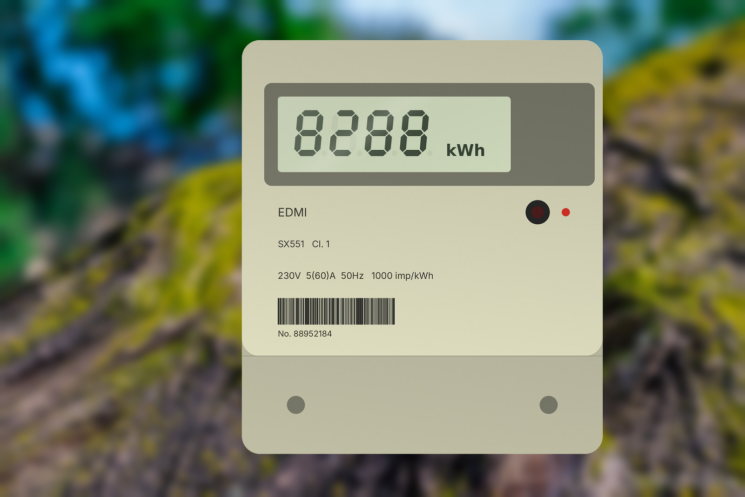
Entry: 8288 kWh
